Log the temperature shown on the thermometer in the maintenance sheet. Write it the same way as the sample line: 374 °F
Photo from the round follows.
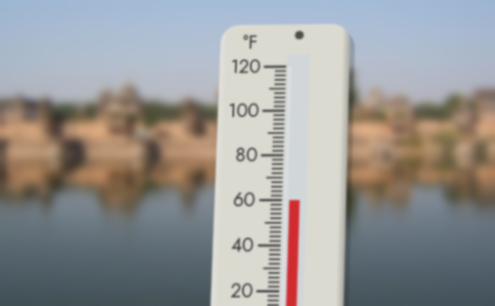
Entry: 60 °F
